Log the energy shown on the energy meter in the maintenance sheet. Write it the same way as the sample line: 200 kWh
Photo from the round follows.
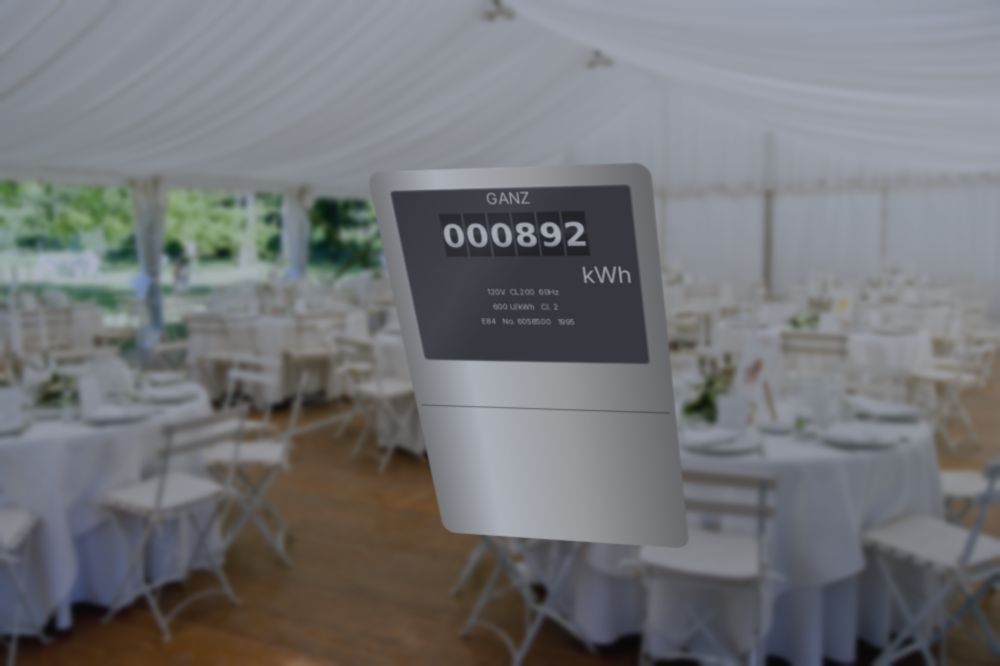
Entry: 892 kWh
